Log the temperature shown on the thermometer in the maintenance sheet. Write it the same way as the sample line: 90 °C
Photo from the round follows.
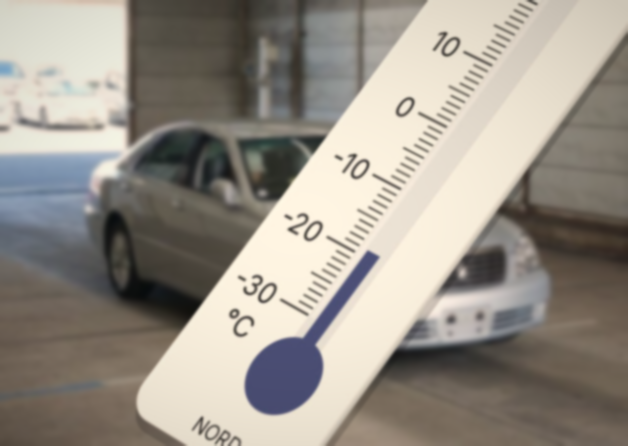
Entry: -19 °C
